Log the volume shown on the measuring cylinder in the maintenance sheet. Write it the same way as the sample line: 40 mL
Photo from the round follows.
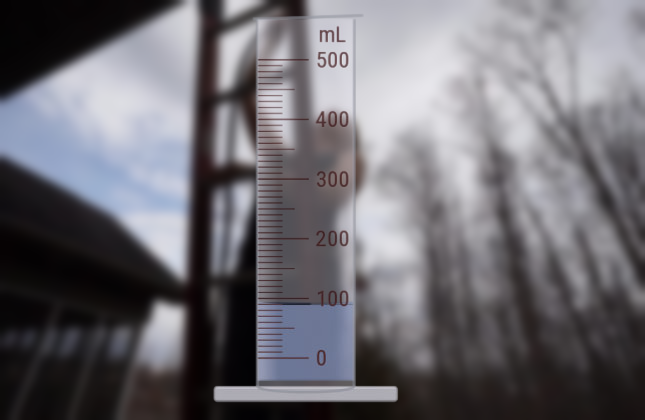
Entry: 90 mL
